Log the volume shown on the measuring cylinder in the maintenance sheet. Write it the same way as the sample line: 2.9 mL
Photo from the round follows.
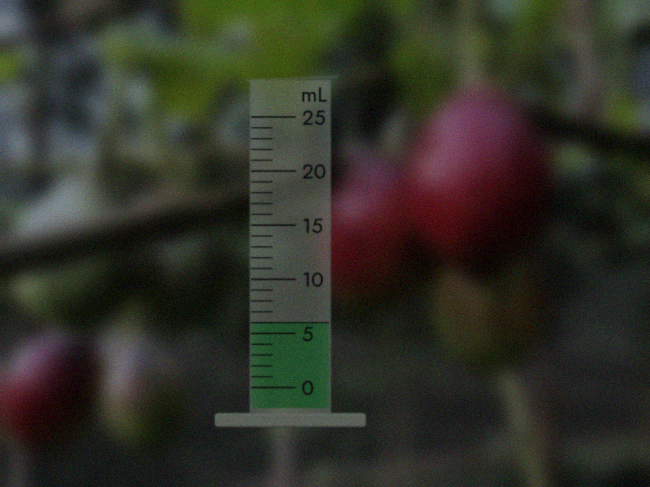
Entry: 6 mL
